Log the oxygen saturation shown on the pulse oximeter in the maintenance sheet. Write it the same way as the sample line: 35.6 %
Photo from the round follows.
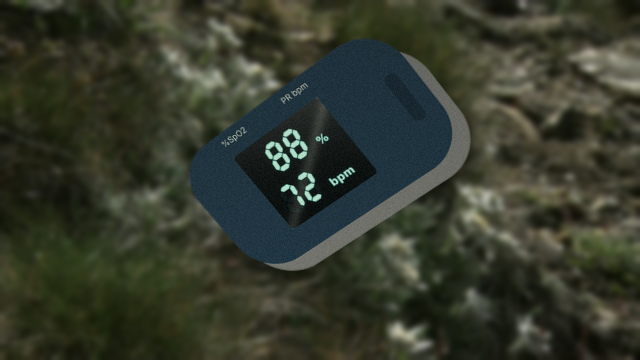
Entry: 88 %
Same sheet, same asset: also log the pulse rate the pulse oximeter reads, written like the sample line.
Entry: 72 bpm
